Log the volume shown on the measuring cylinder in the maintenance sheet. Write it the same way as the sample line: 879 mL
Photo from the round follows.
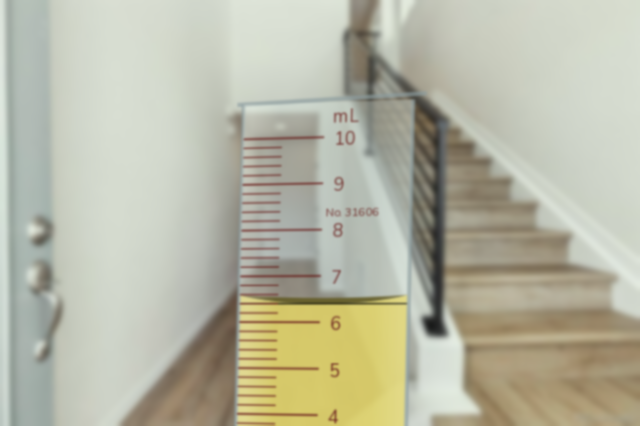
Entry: 6.4 mL
